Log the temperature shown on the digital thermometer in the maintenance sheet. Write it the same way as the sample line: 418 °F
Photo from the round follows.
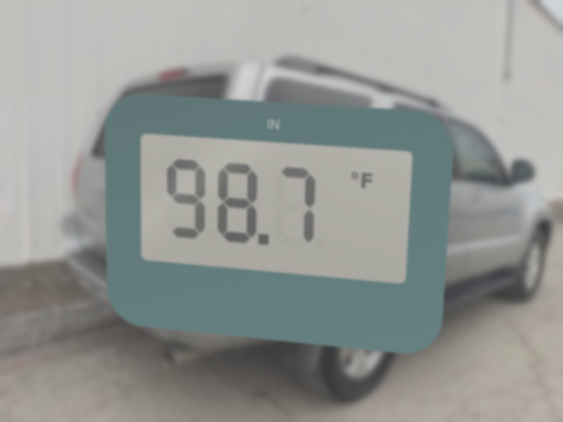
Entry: 98.7 °F
